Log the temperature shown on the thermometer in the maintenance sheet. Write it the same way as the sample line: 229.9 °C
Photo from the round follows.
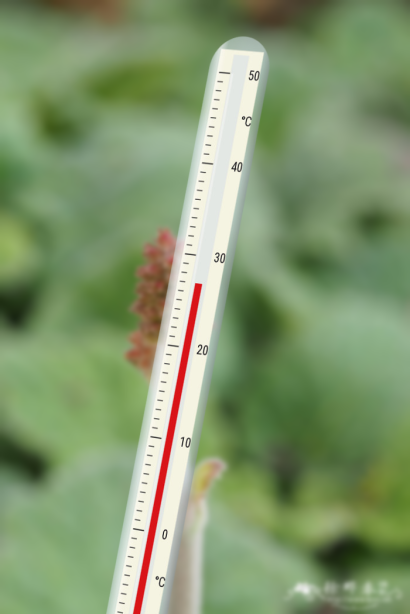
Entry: 27 °C
